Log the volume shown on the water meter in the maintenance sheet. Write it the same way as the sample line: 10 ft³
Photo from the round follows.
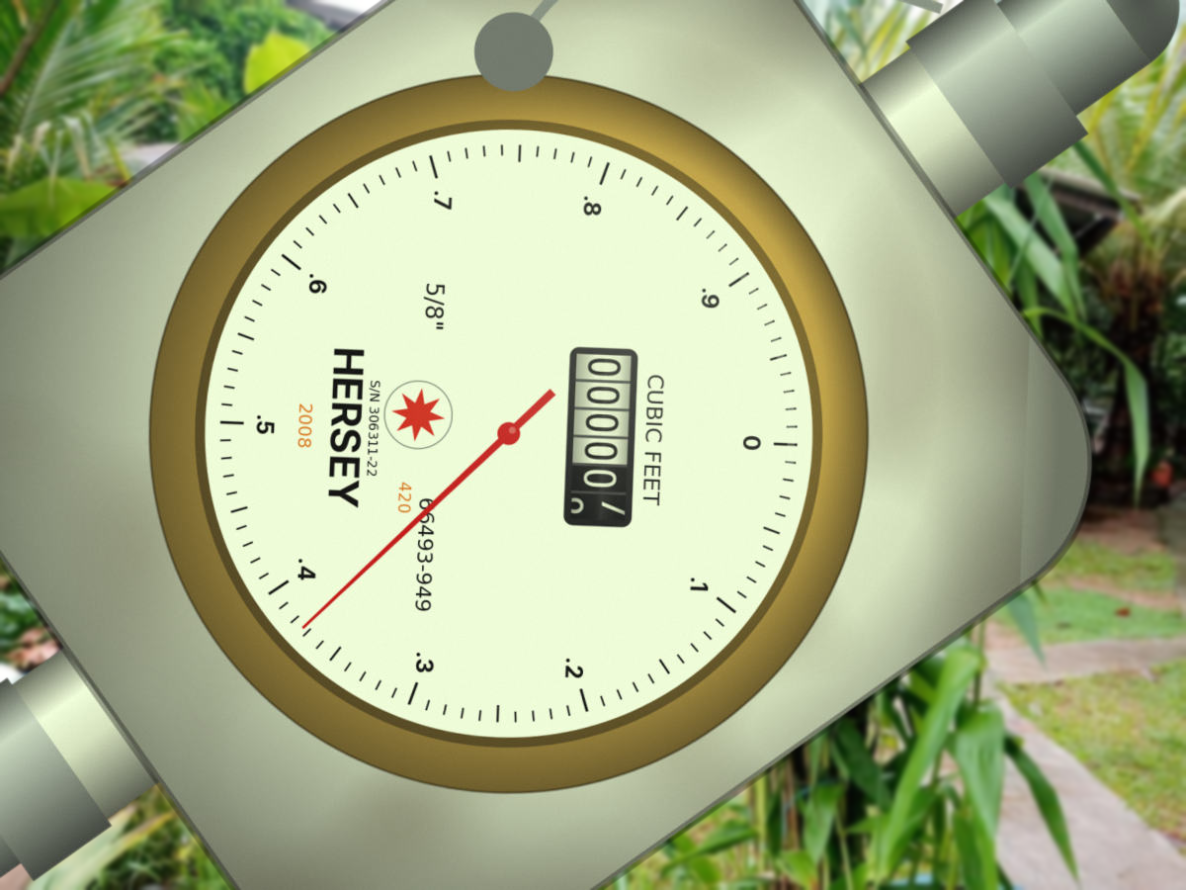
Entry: 7.37 ft³
